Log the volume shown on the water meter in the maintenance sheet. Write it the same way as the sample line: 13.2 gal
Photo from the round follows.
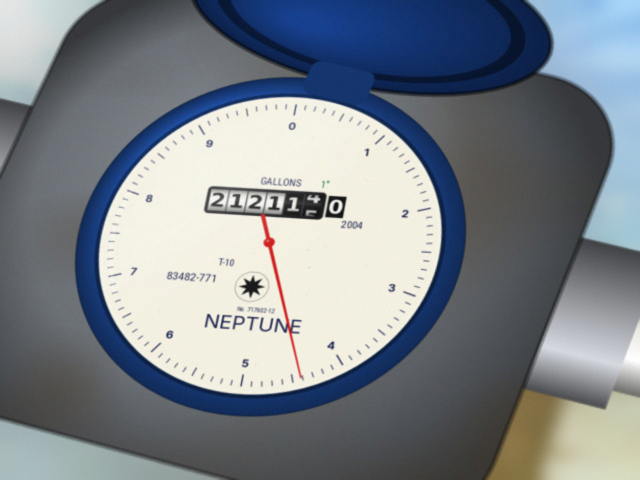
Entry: 2121144.4 gal
